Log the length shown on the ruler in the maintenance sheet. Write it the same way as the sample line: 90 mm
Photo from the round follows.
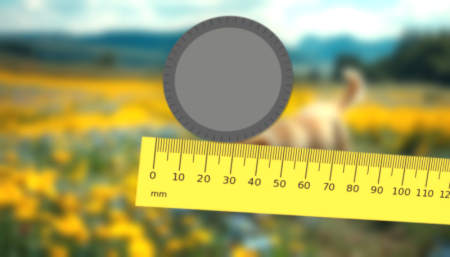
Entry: 50 mm
